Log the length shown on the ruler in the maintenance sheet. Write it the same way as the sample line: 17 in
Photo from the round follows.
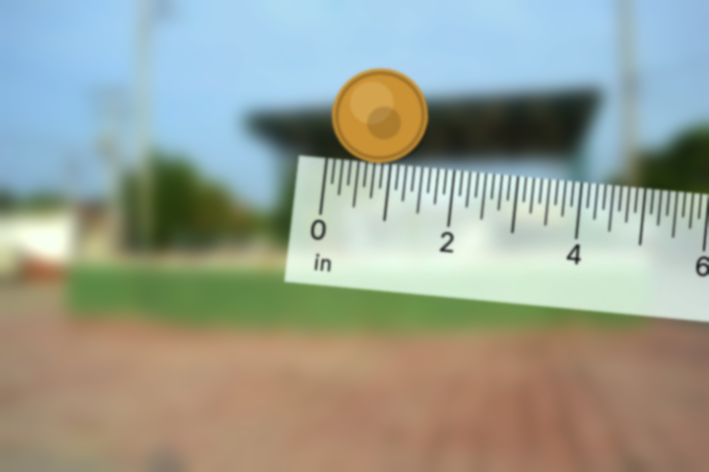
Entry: 1.5 in
